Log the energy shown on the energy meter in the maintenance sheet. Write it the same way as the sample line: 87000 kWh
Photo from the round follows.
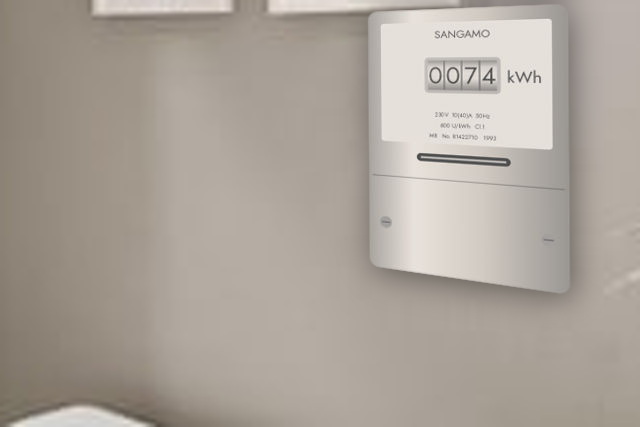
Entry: 74 kWh
